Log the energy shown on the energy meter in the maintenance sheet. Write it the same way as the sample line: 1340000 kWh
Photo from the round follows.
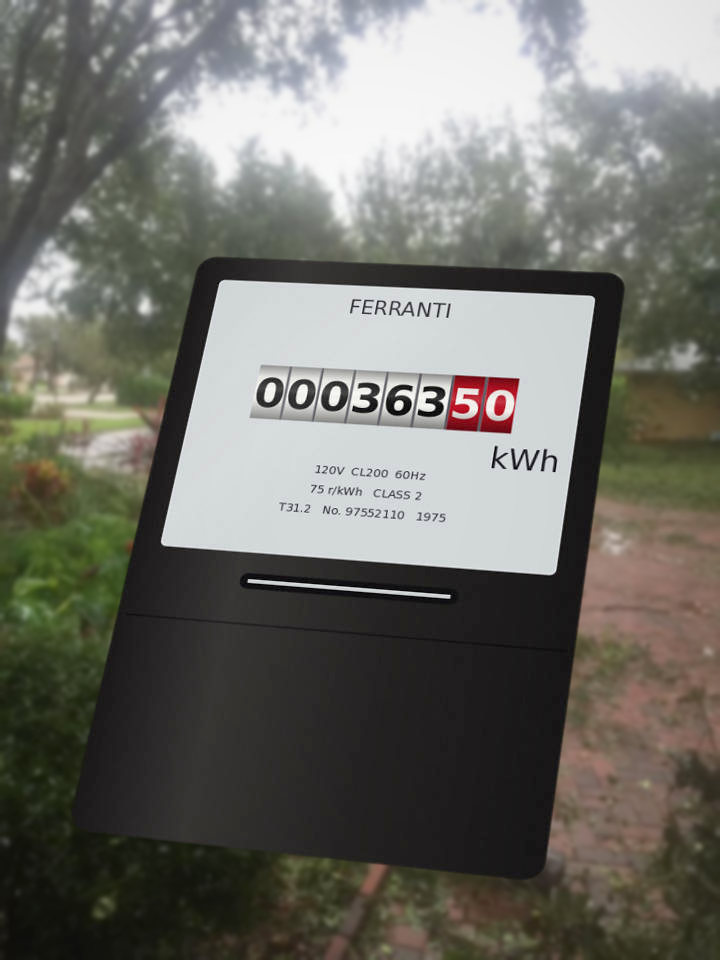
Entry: 363.50 kWh
